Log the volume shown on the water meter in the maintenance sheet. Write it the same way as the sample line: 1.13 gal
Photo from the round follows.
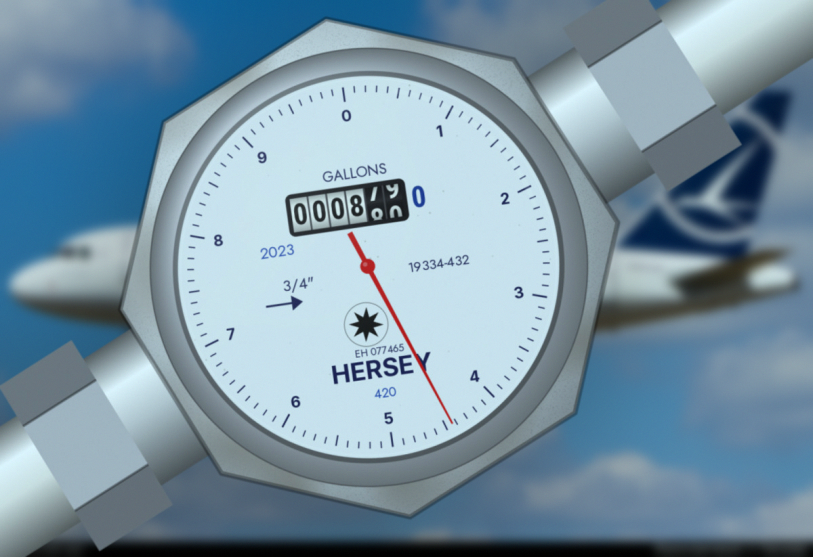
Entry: 8794.4 gal
